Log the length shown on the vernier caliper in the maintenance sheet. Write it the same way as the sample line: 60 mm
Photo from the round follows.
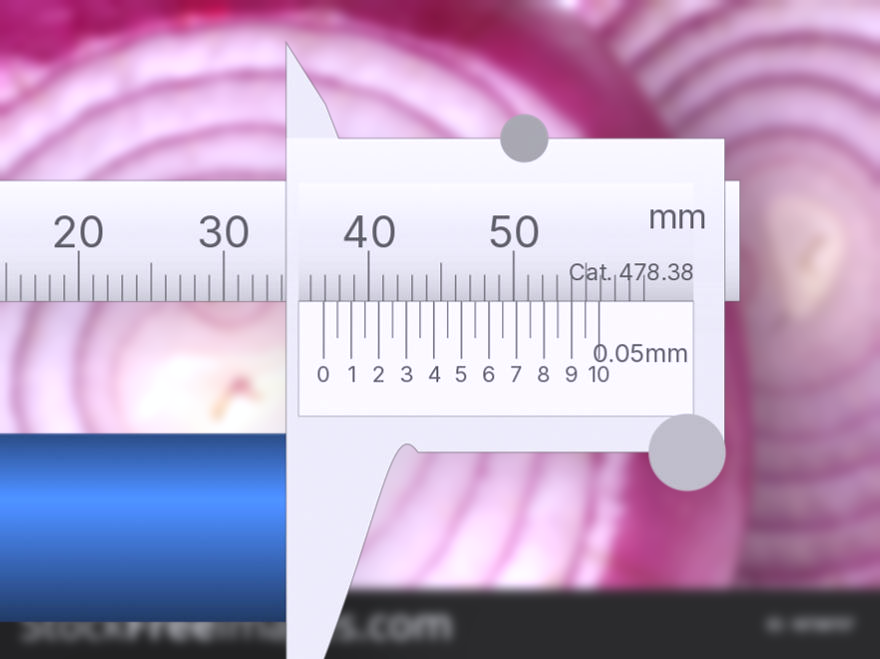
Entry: 36.9 mm
